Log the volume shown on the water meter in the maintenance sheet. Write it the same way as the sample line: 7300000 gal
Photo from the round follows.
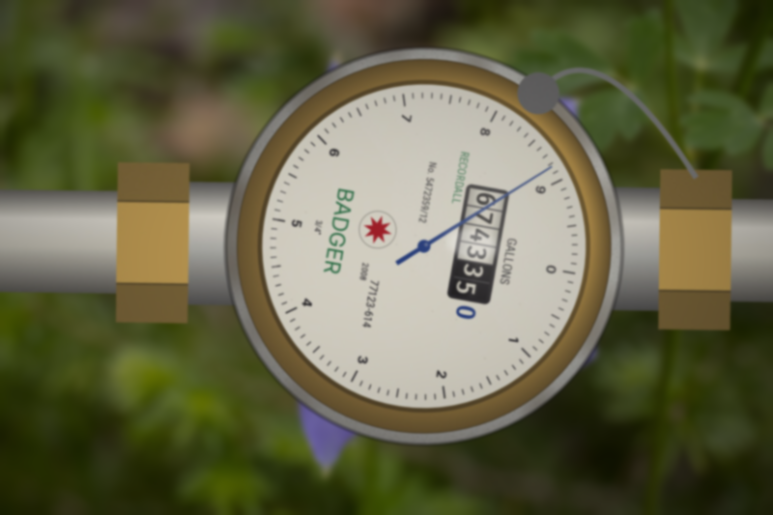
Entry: 6743348.8 gal
